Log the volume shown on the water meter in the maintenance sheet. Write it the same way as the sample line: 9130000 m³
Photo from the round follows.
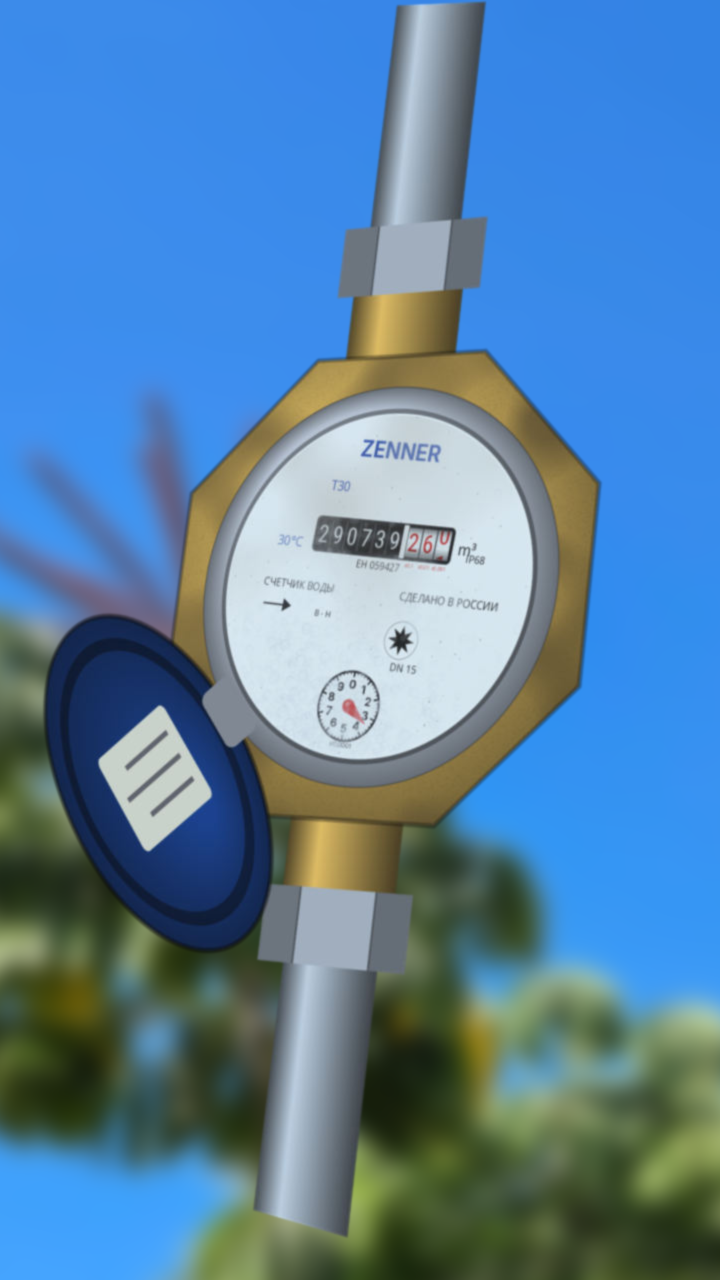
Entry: 290739.2603 m³
